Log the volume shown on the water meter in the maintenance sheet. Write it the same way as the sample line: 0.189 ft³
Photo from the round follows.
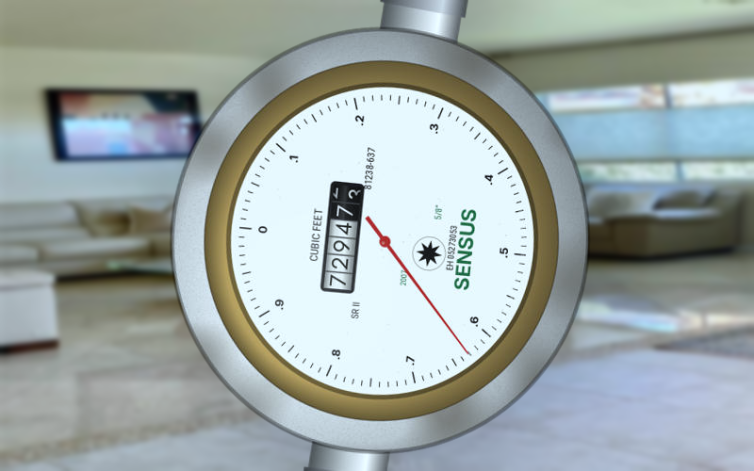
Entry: 729472.63 ft³
